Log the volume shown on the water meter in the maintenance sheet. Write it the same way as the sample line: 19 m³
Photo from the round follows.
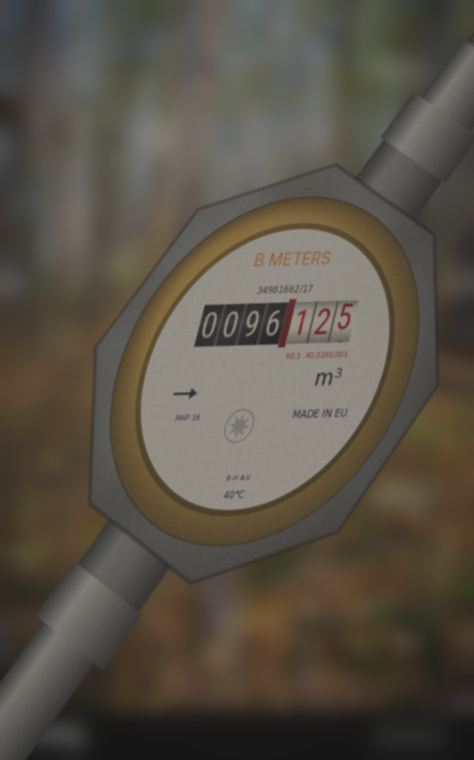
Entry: 96.125 m³
